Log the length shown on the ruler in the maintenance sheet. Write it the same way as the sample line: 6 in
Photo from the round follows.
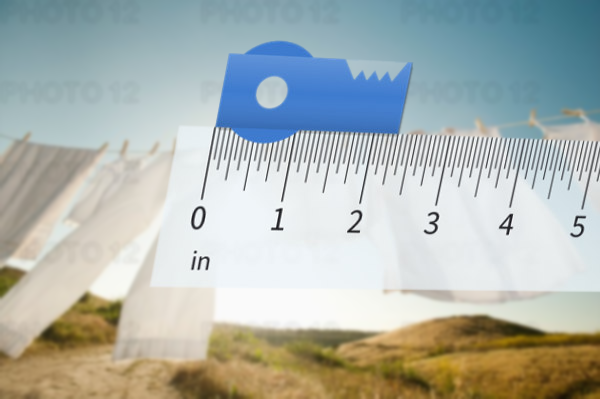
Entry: 2.3125 in
